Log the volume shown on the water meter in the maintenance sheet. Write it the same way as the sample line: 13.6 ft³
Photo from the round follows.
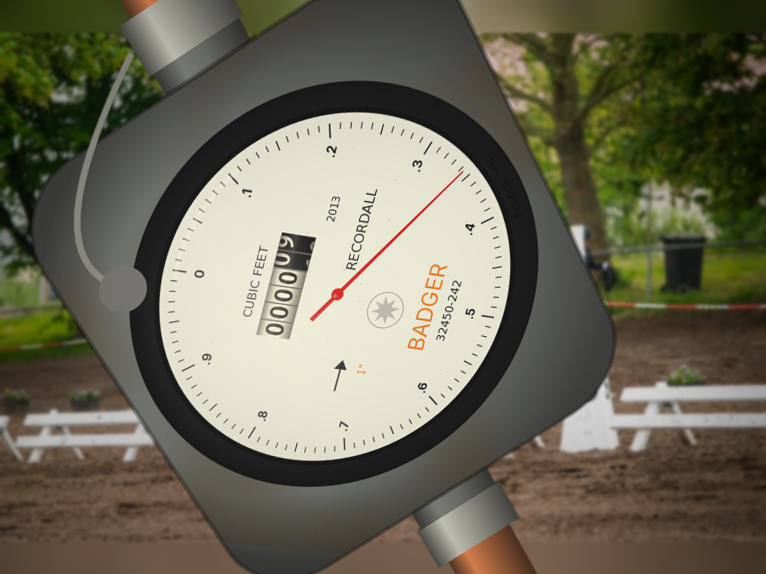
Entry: 9.34 ft³
